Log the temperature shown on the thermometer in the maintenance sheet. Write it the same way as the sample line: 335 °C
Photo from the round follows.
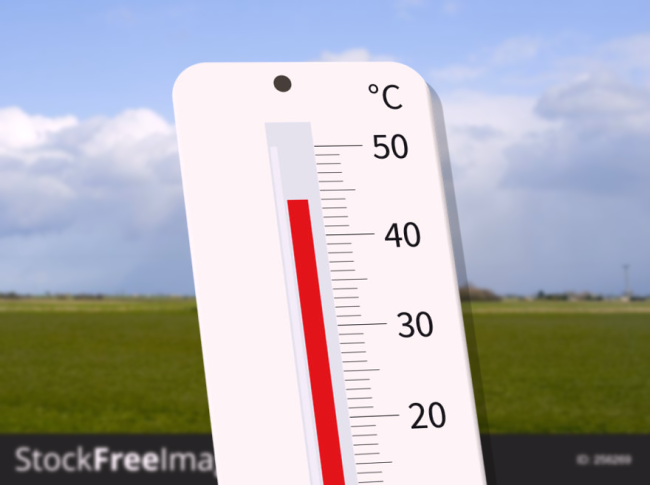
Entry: 44 °C
